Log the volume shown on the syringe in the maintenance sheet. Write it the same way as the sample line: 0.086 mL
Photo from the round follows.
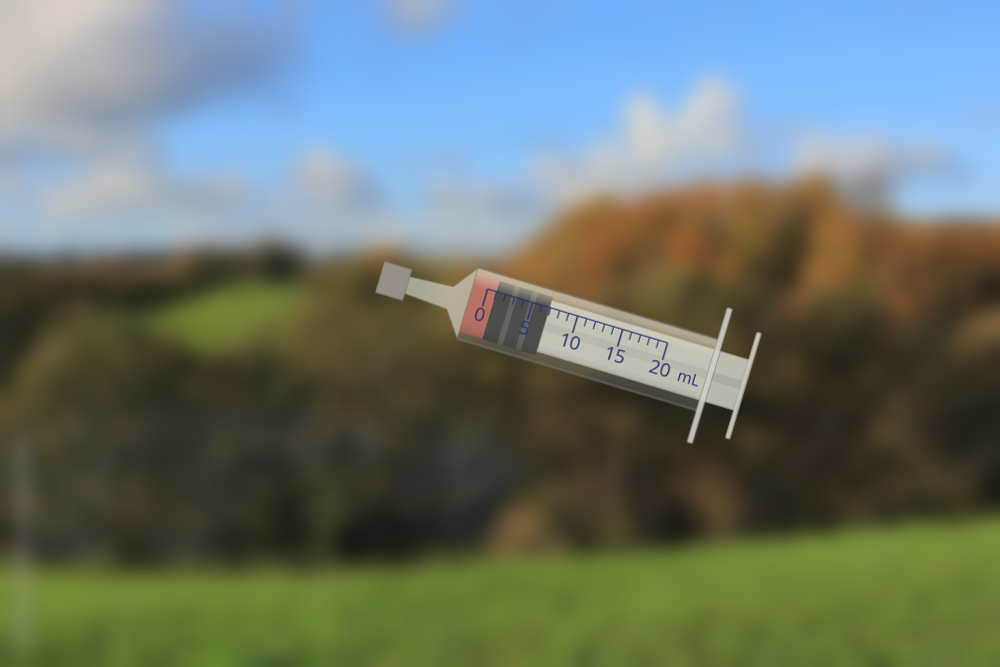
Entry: 1 mL
